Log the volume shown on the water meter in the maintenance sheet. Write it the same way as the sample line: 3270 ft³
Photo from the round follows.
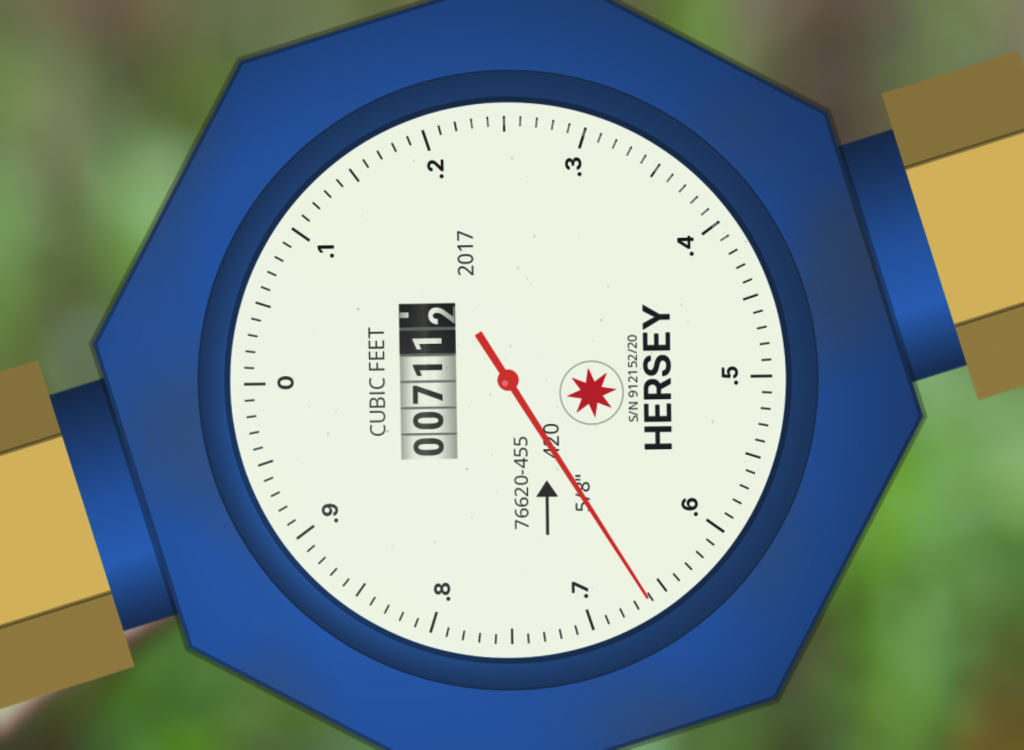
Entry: 7111.66 ft³
